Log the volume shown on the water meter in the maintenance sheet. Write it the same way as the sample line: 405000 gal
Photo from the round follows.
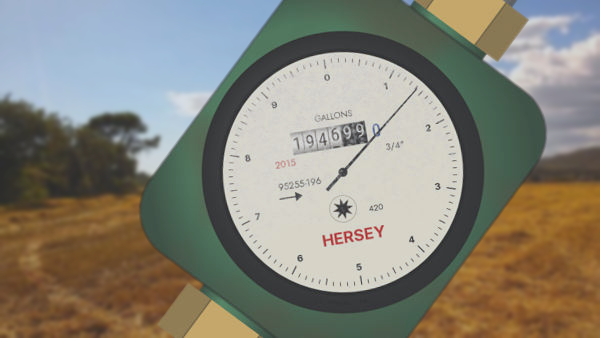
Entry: 1946991.4 gal
